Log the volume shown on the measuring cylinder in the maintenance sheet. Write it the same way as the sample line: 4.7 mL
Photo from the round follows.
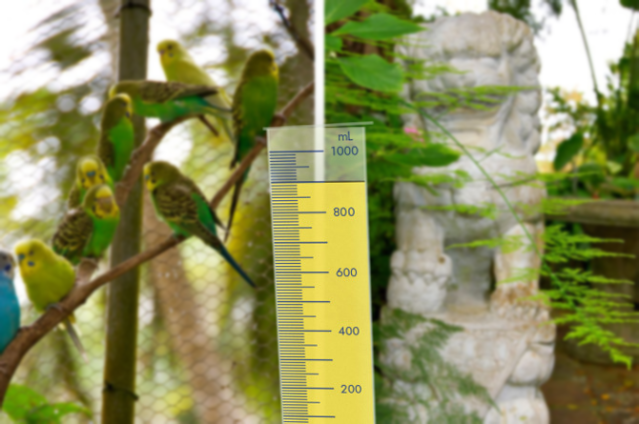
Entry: 900 mL
